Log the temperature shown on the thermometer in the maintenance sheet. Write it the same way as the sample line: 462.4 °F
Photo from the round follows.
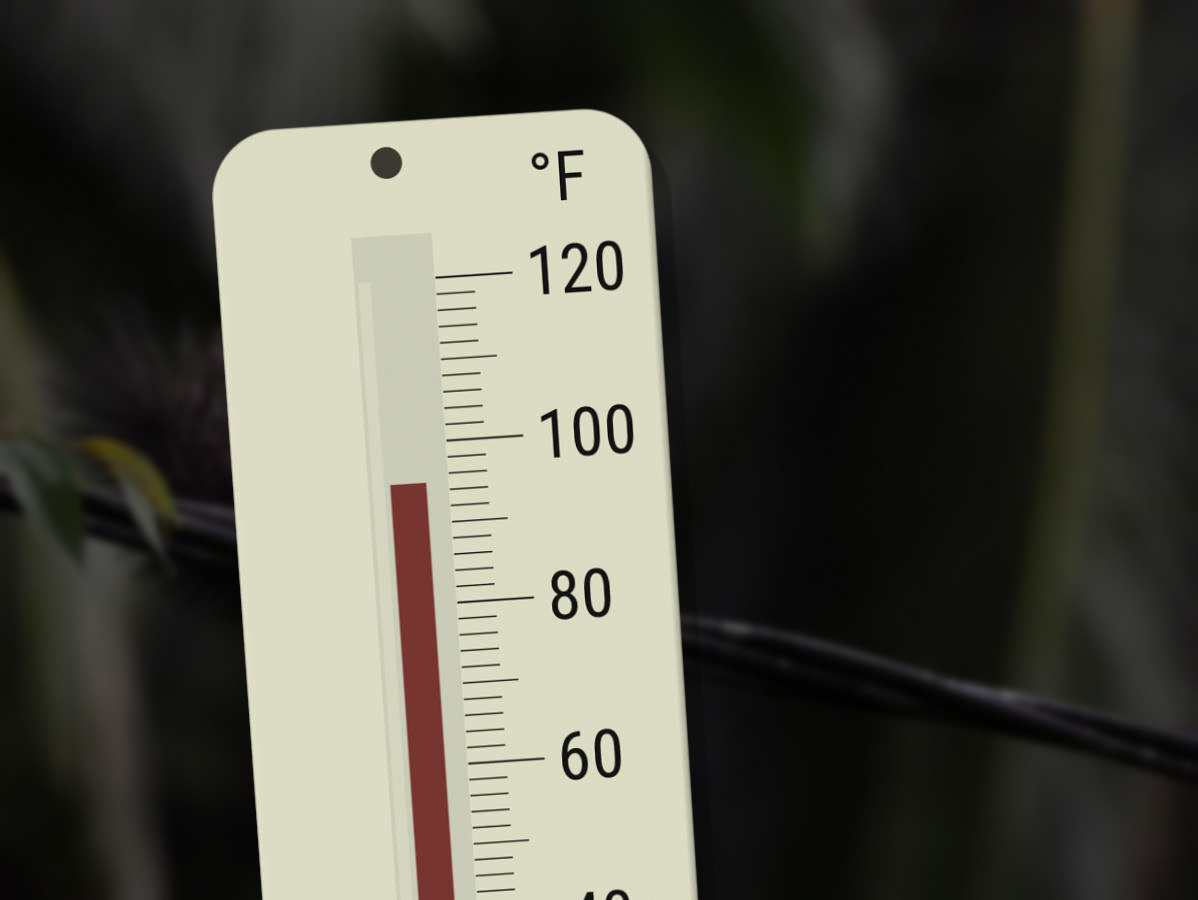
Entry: 95 °F
